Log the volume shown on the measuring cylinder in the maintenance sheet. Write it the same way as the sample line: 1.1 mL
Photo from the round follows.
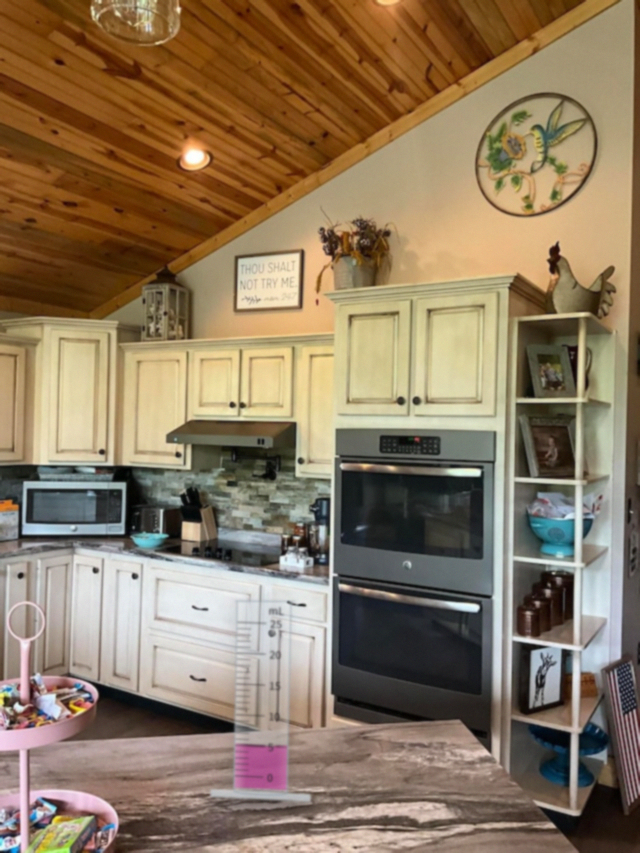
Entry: 5 mL
